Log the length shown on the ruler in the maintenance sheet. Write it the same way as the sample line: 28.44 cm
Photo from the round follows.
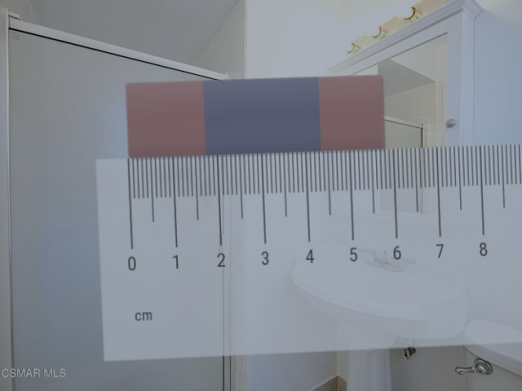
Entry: 5.8 cm
